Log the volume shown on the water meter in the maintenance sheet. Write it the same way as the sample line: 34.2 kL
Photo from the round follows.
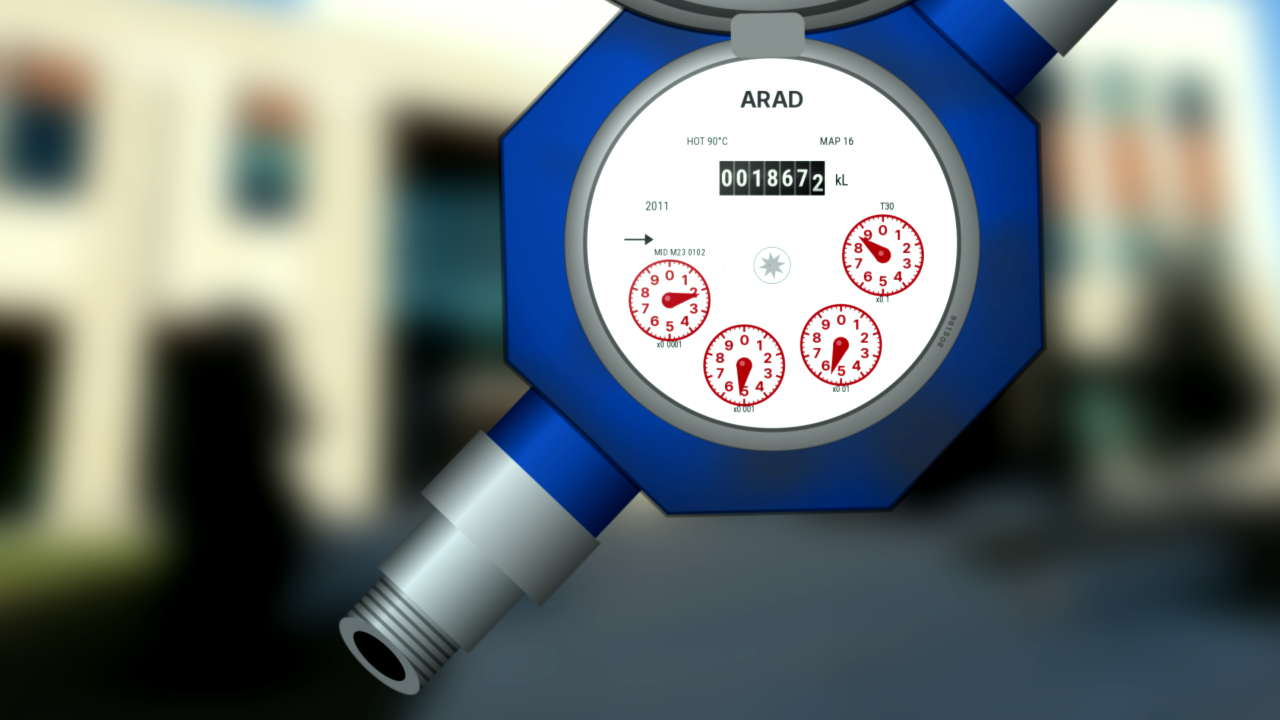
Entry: 18671.8552 kL
